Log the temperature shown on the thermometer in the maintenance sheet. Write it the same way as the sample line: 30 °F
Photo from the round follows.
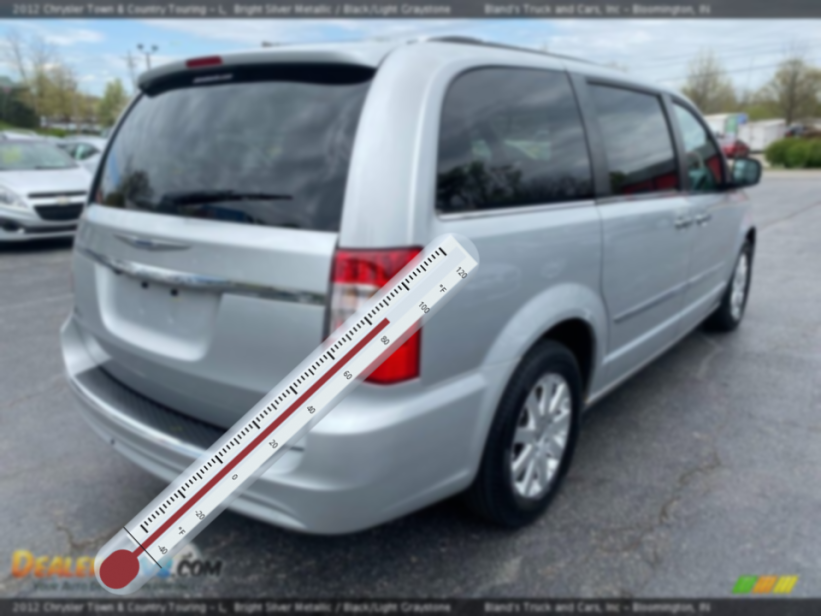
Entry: 86 °F
